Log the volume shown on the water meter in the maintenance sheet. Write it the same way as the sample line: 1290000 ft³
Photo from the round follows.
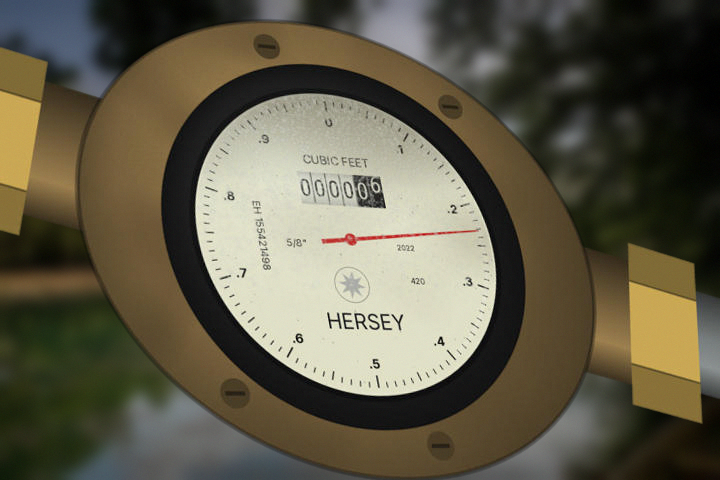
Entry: 6.23 ft³
